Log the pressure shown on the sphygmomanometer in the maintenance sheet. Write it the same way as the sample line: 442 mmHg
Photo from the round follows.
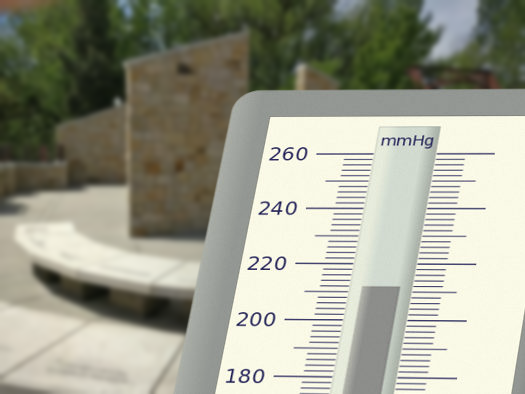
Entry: 212 mmHg
